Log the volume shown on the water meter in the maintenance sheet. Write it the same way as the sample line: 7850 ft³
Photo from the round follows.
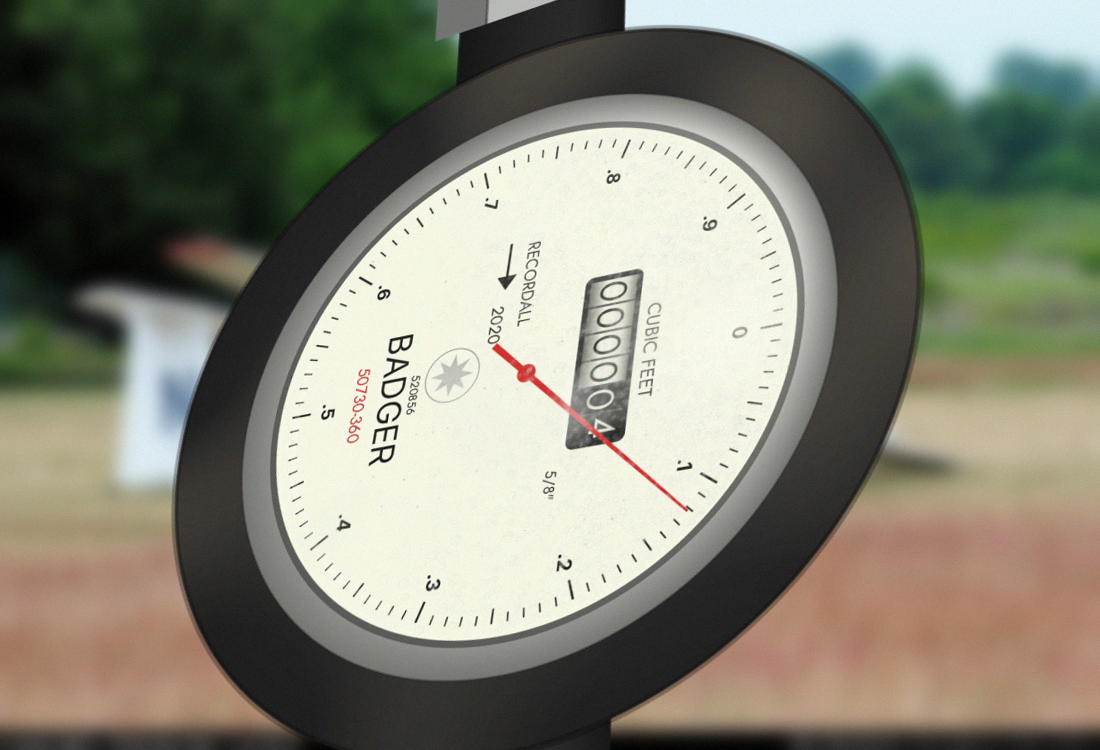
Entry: 4.12 ft³
